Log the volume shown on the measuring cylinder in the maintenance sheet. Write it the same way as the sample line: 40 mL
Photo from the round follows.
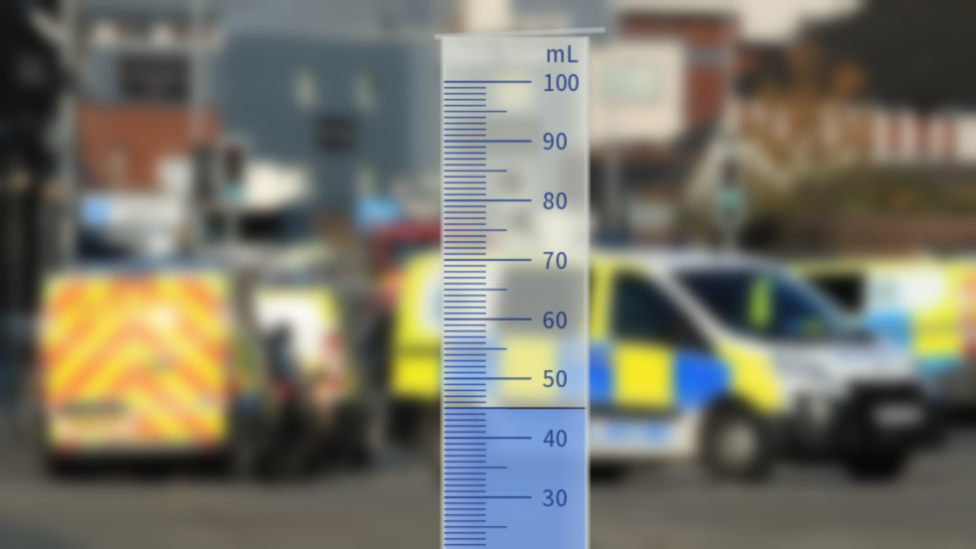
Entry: 45 mL
